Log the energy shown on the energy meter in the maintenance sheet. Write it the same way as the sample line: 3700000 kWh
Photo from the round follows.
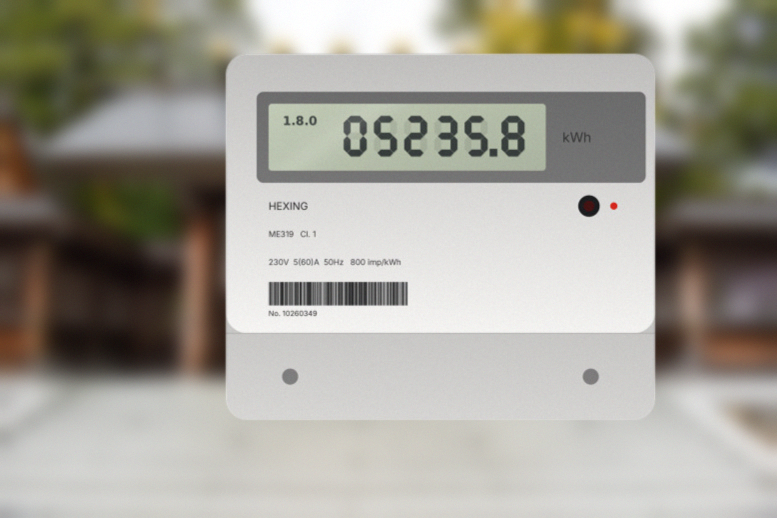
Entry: 5235.8 kWh
